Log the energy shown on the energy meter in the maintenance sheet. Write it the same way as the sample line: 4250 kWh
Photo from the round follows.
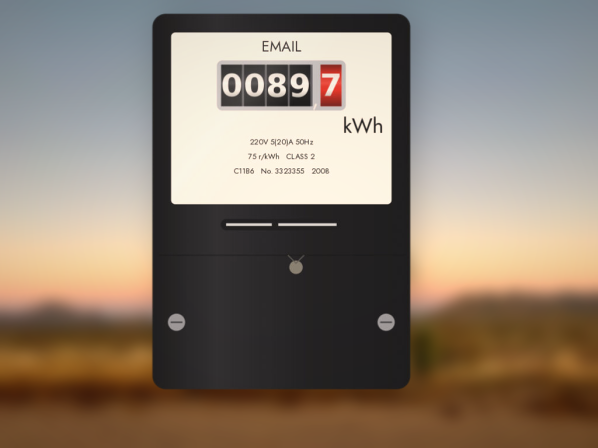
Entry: 89.7 kWh
